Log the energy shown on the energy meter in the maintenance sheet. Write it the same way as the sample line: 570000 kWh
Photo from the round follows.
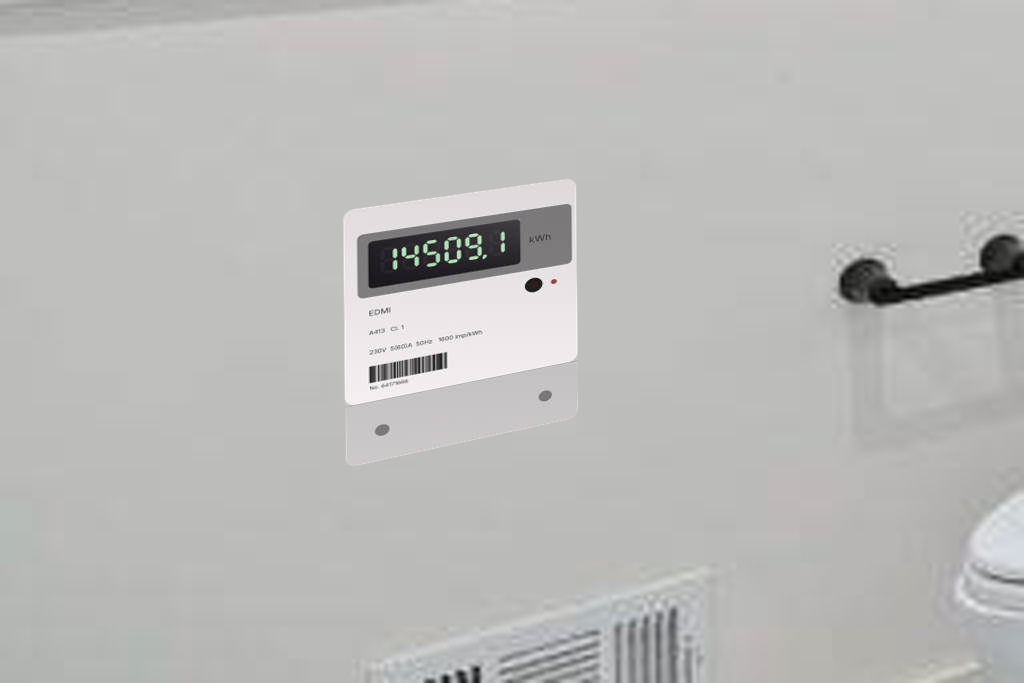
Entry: 14509.1 kWh
